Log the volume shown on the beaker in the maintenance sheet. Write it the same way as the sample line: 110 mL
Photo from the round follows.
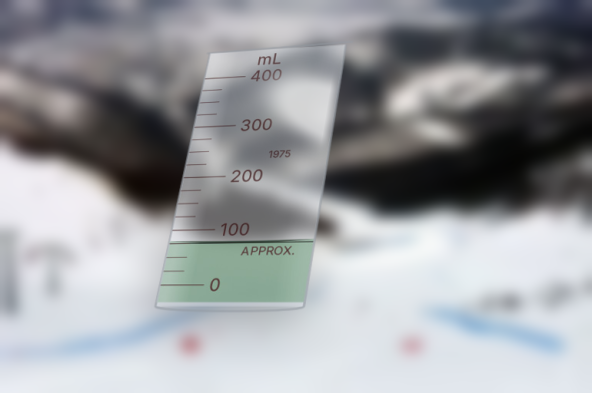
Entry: 75 mL
